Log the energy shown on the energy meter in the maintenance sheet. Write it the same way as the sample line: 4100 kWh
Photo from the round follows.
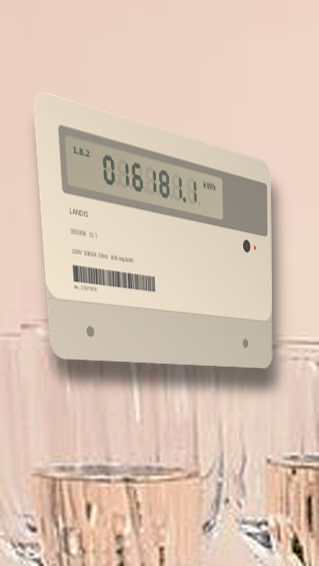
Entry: 16181.1 kWh
